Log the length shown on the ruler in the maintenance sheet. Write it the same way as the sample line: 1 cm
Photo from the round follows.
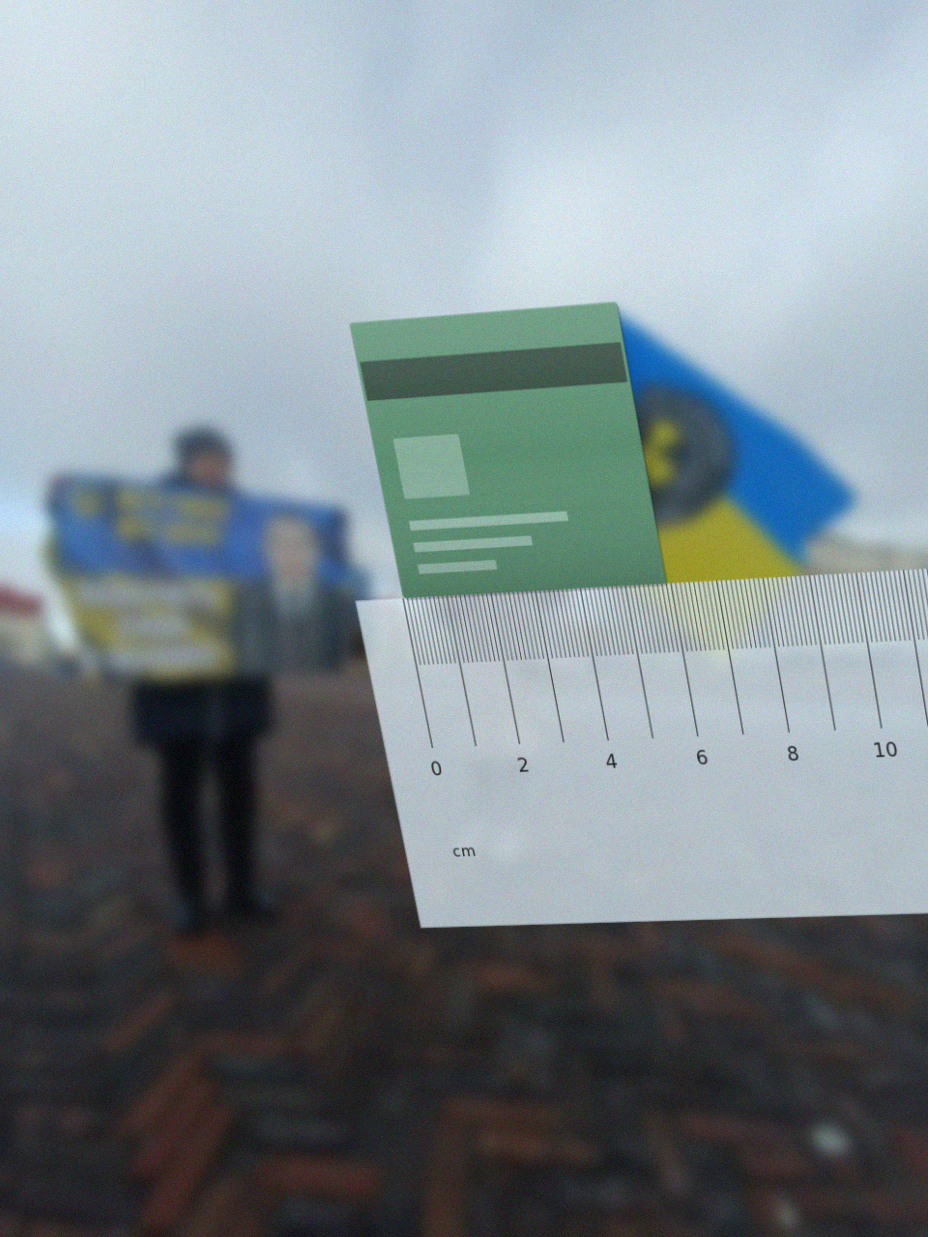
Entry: 5.9 cm
